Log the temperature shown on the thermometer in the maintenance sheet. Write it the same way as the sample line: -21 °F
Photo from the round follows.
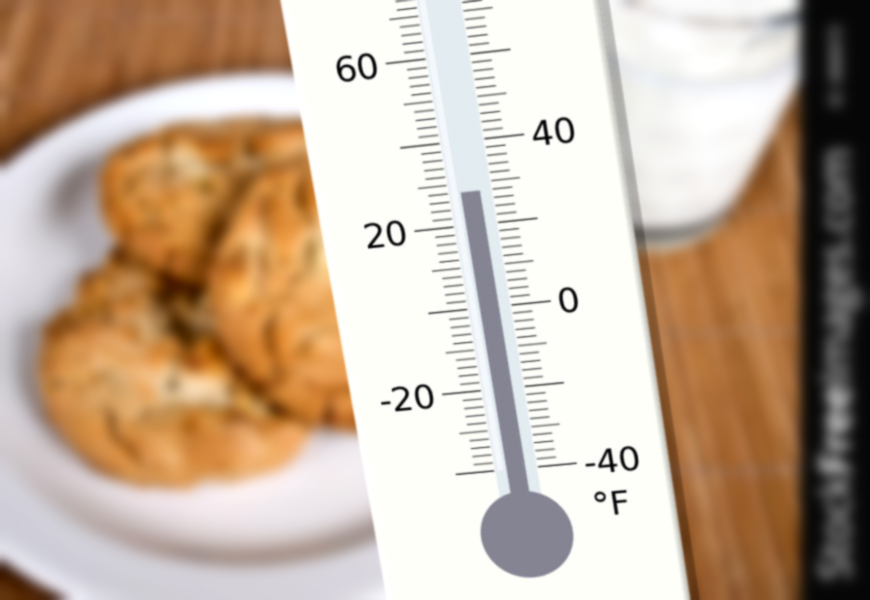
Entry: 28 °F
